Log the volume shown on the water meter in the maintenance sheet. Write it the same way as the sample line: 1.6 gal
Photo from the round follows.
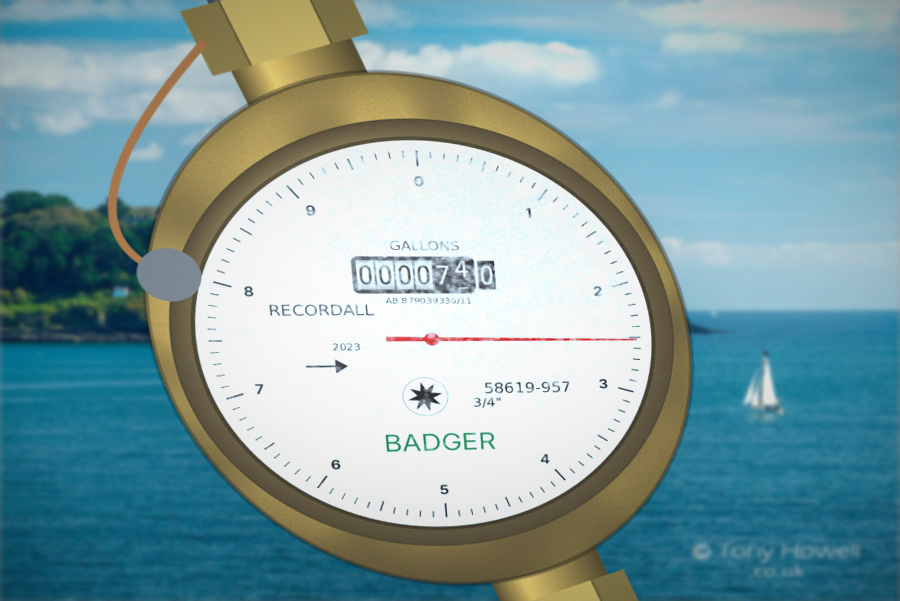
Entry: 742.5 gal
